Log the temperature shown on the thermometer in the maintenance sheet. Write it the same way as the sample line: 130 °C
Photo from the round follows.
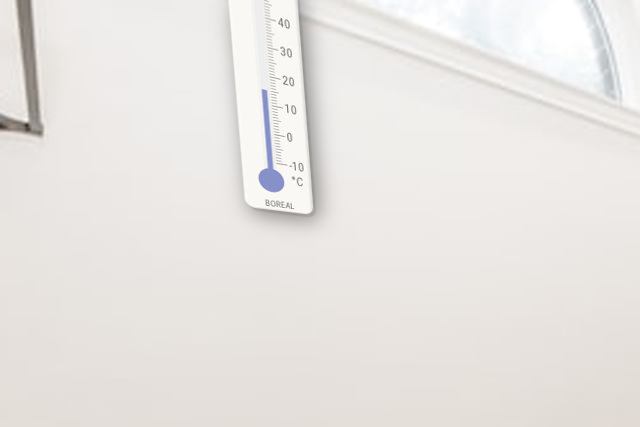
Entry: 15 °C
